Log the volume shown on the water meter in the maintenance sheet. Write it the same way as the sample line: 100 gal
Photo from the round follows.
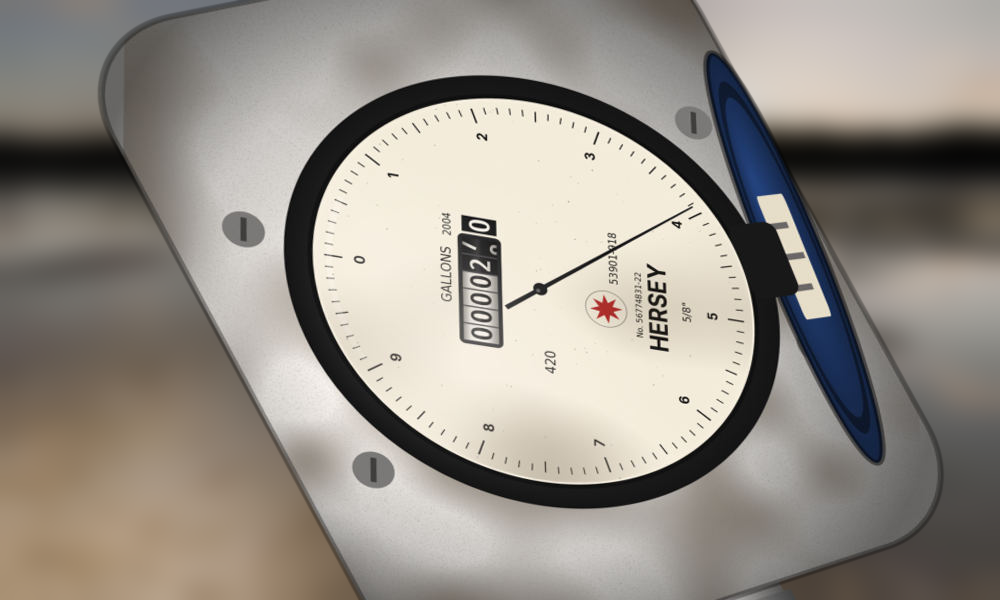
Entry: 273.9 gal
